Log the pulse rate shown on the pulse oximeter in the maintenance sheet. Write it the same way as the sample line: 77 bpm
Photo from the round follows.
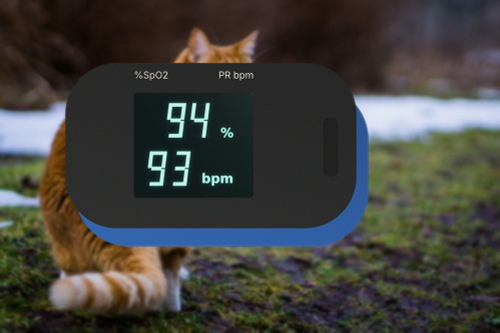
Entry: 93 bpm
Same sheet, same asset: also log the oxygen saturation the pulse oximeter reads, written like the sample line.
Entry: 94 %
